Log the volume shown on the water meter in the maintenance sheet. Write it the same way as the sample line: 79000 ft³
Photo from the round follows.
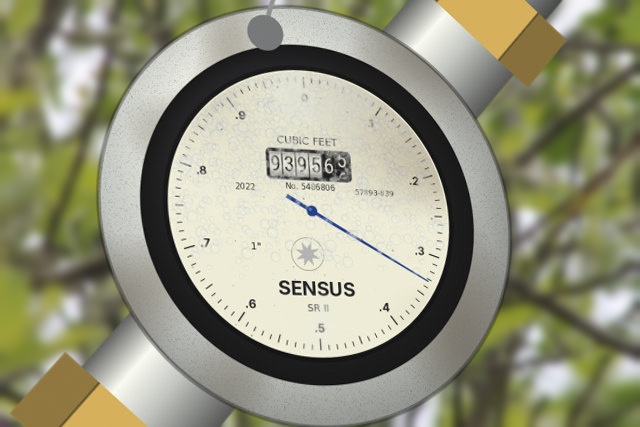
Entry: 939565.33 ft³
